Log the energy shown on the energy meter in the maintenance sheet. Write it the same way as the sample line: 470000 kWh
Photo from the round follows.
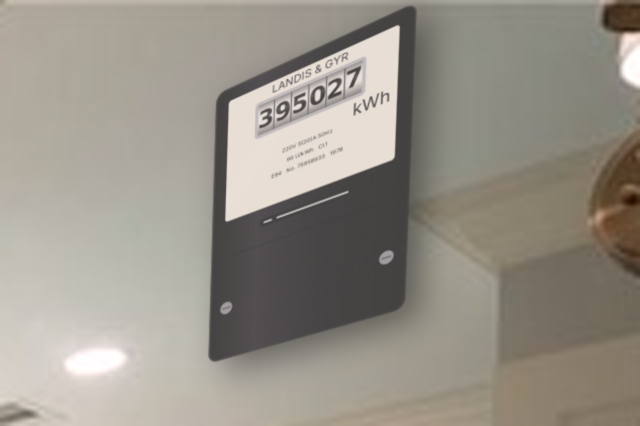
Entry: 395027 kWh
